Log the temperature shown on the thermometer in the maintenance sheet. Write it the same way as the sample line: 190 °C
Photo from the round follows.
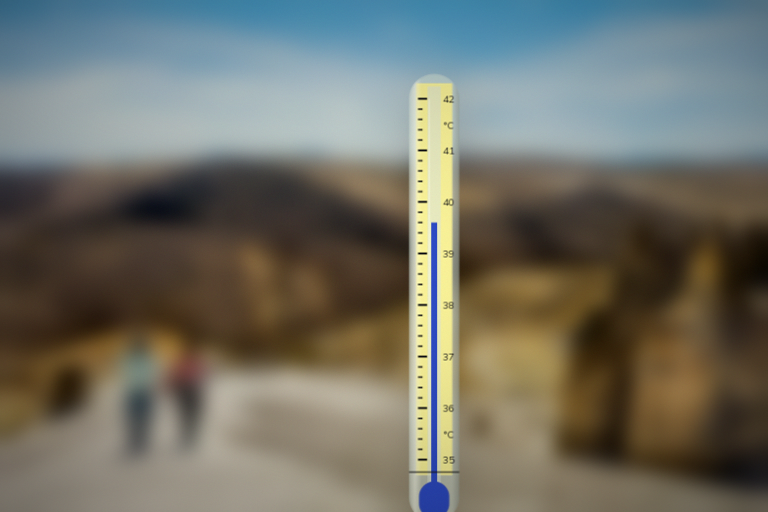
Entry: 39.6 °C
